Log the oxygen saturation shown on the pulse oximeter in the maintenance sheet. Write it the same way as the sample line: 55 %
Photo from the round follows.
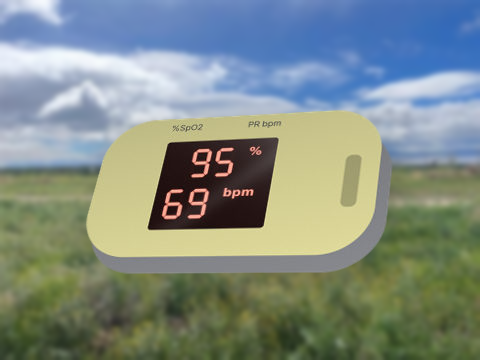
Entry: 95 %
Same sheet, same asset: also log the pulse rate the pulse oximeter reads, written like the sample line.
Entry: 69 bpm
